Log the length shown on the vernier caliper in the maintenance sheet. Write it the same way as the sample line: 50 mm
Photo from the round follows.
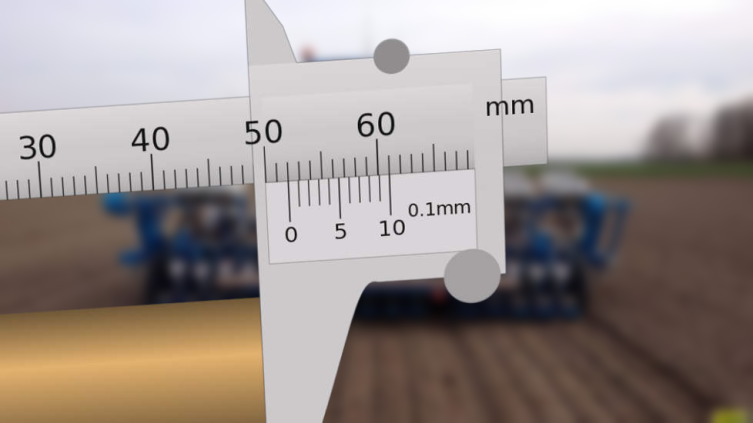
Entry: 52.0 mm
